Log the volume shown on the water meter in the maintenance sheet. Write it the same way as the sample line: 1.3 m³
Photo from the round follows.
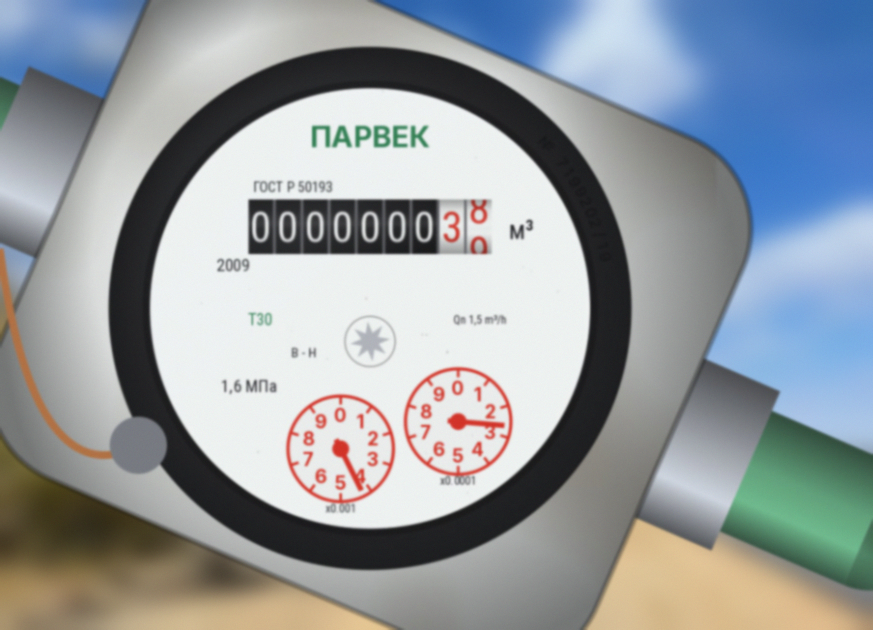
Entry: 0.3842 m³
